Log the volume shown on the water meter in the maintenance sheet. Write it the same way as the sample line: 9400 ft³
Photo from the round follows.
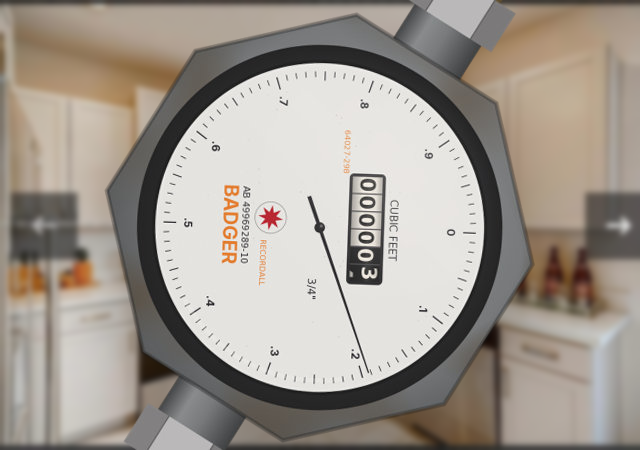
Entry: 3.19 ft³
